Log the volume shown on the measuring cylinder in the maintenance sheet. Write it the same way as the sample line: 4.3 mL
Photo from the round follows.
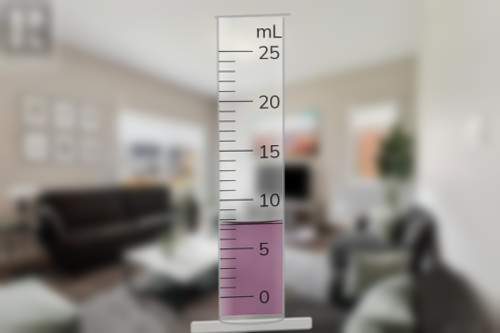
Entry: 7.5 mL
